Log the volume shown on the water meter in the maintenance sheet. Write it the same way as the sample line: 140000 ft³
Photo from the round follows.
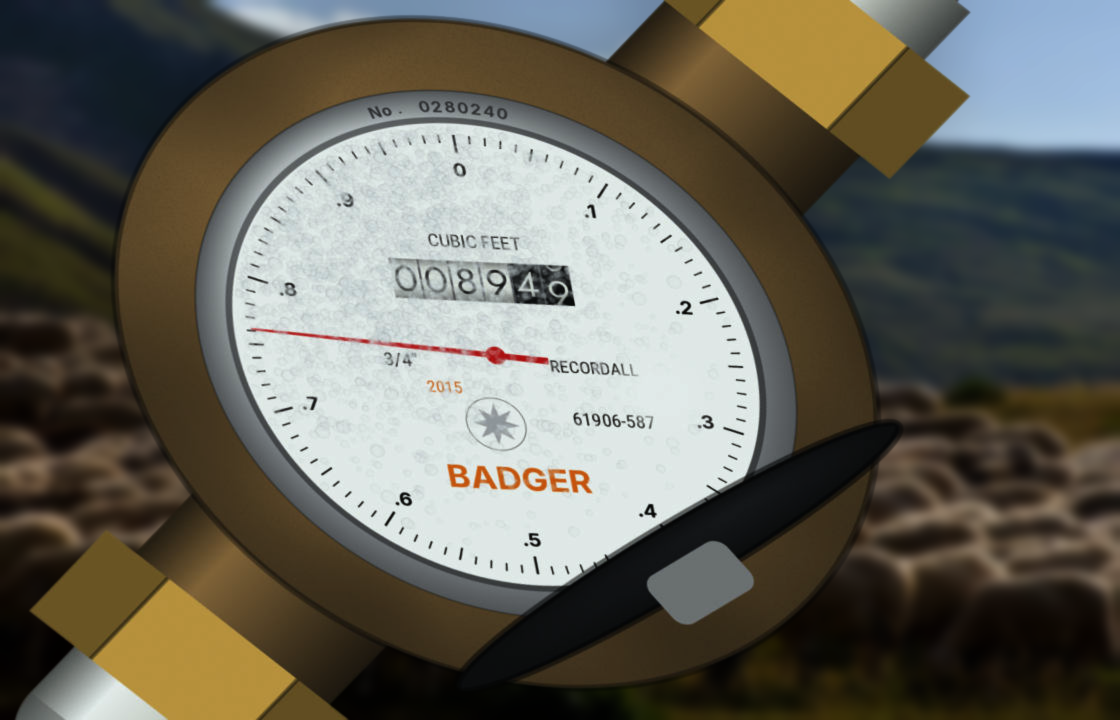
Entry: 8948.76 ft³
